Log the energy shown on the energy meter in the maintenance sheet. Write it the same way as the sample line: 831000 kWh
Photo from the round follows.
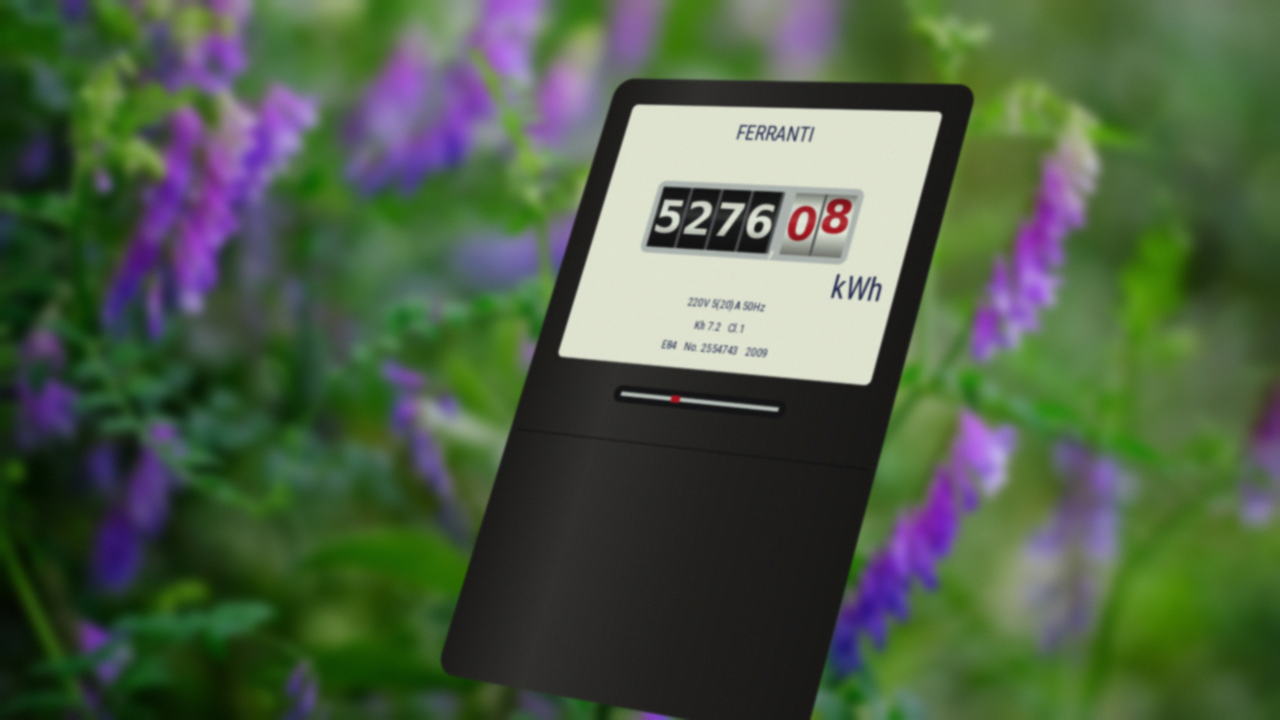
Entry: 5276.08 kWh
